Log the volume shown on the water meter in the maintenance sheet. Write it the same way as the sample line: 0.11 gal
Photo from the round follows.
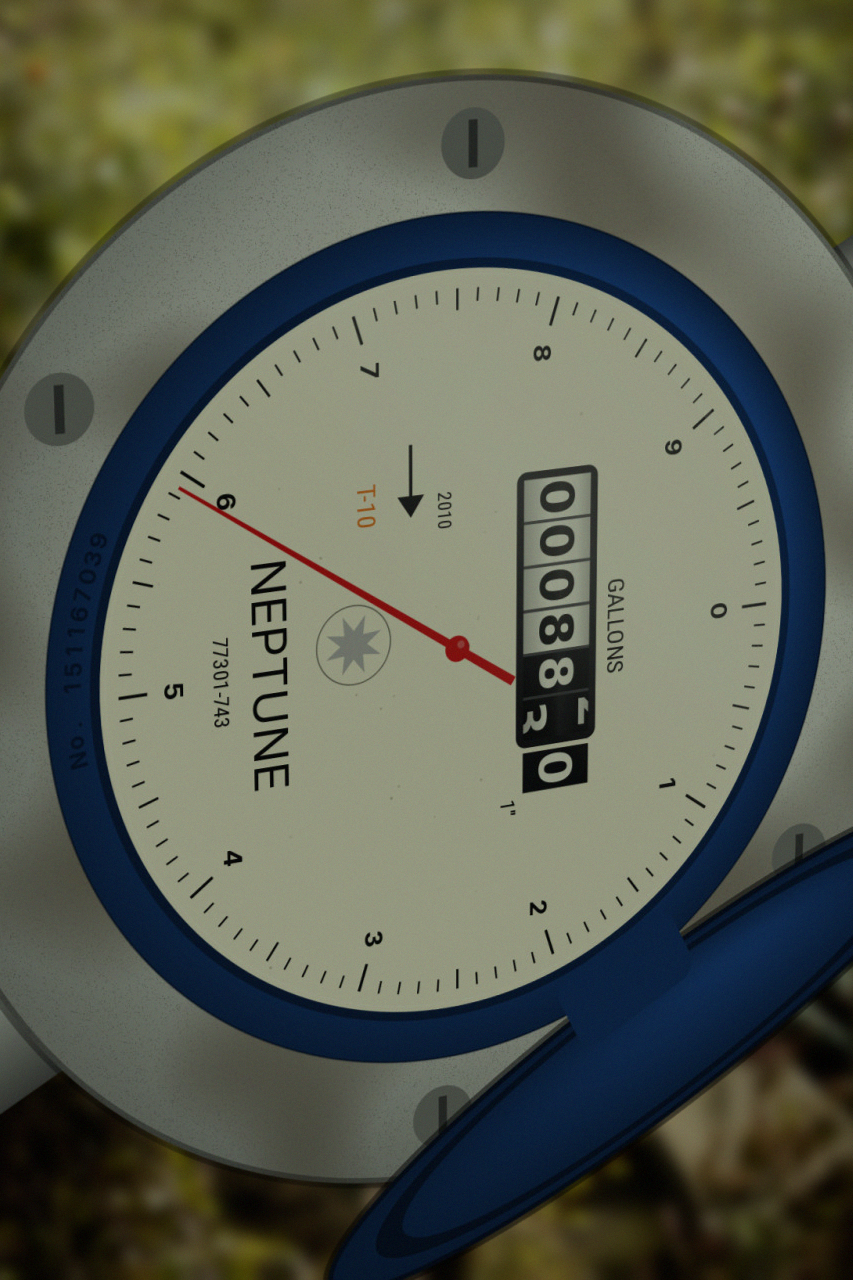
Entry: 8825.9 gal
